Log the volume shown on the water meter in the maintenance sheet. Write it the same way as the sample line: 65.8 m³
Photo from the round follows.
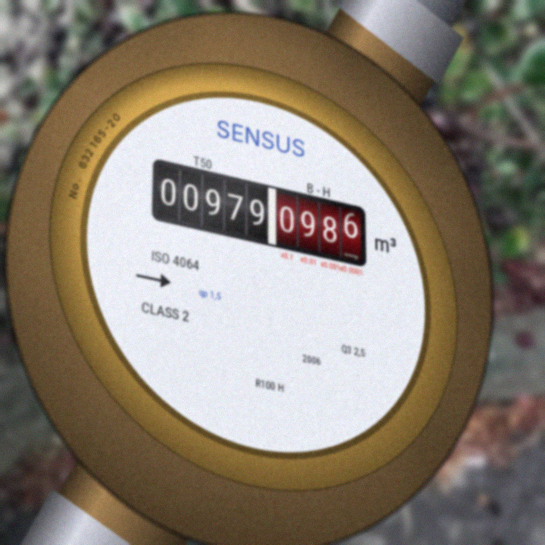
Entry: 979.0986 m³
